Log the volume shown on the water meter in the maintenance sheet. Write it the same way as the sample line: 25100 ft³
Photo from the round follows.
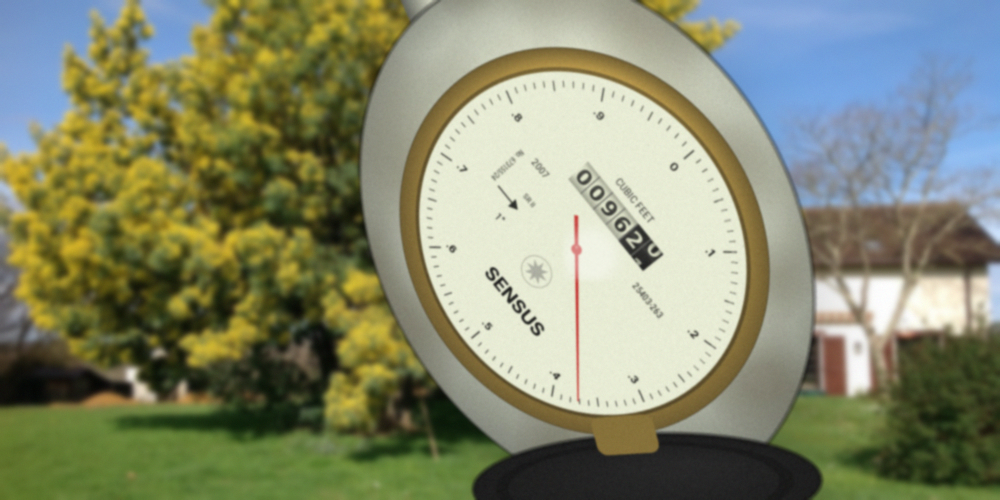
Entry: 9620.37 ft³
